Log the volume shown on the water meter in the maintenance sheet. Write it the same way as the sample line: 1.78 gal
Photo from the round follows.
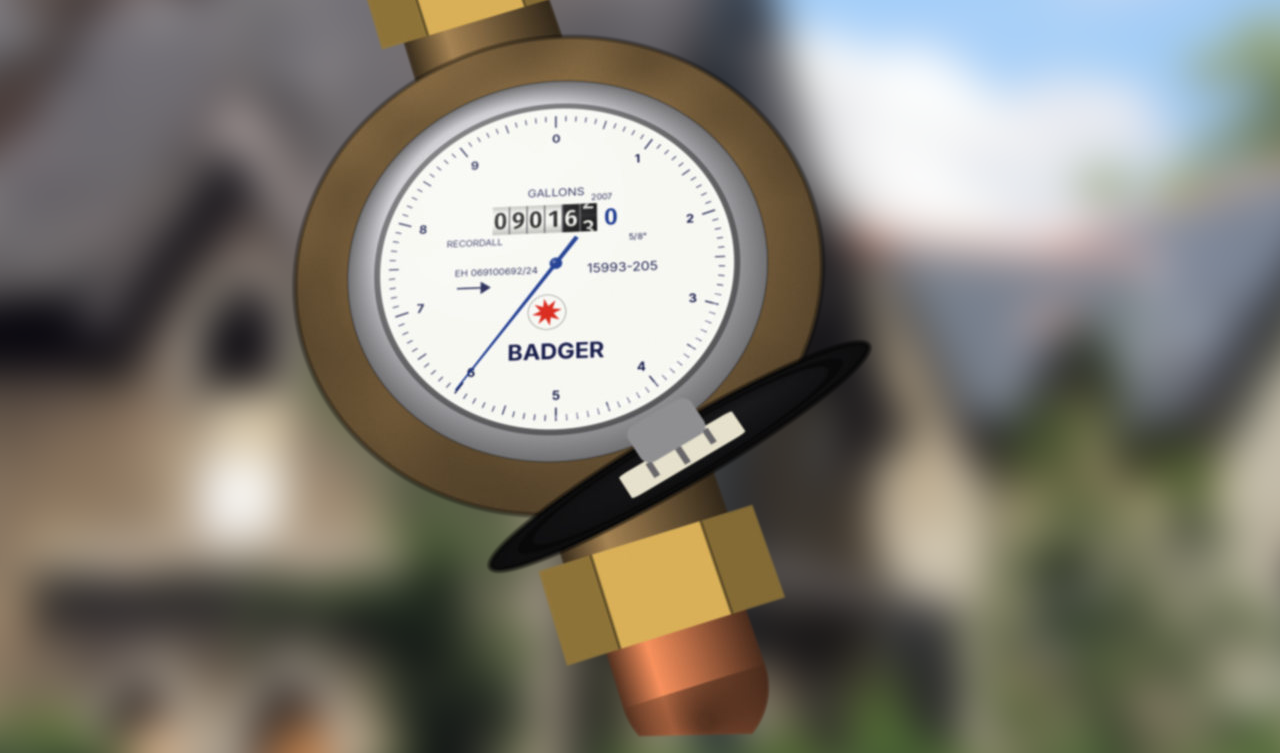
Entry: 901626.0 gal
